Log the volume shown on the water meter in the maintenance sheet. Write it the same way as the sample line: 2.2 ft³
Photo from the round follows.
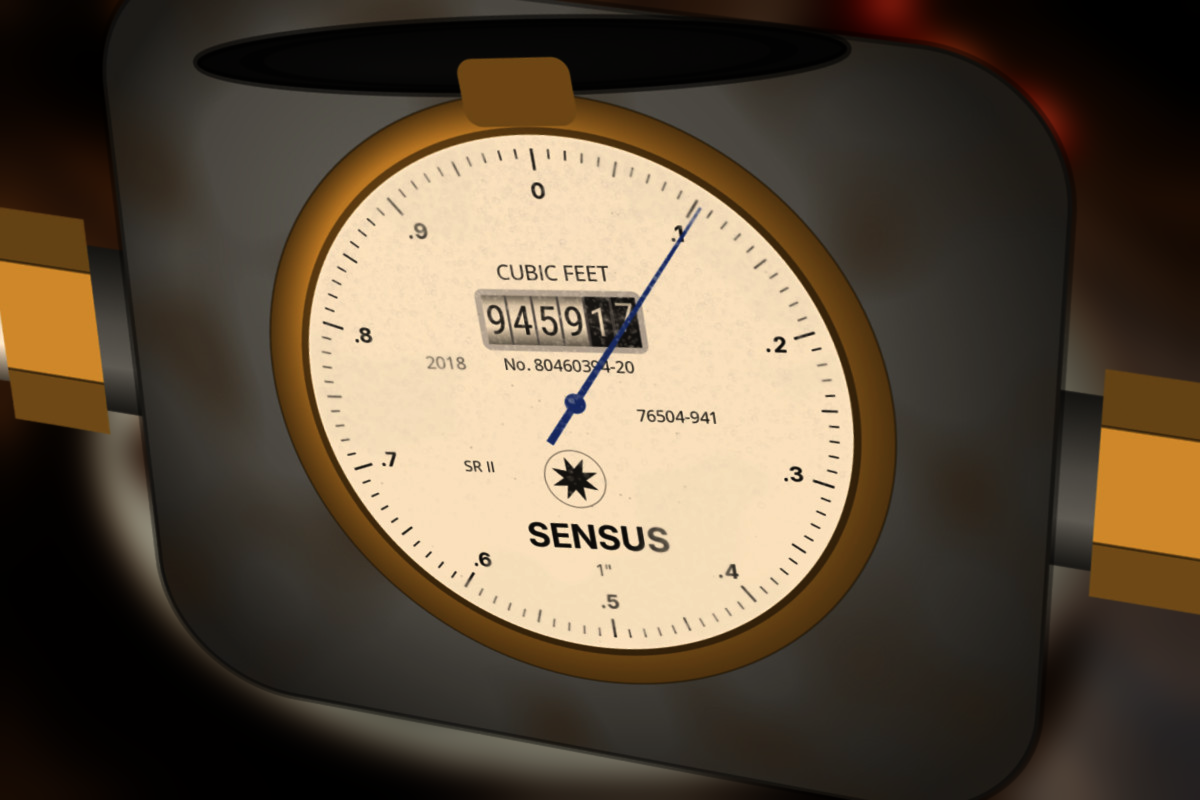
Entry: 945917.10 ft³
